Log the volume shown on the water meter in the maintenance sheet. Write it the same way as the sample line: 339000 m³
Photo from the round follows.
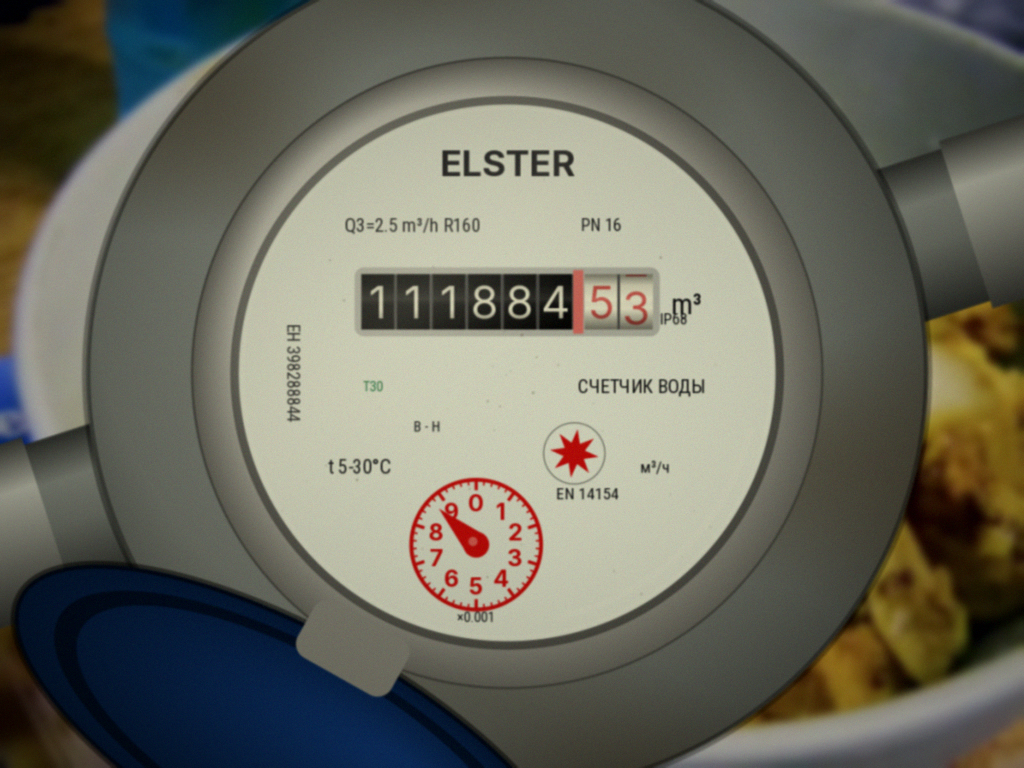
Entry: 111884.528 m³
